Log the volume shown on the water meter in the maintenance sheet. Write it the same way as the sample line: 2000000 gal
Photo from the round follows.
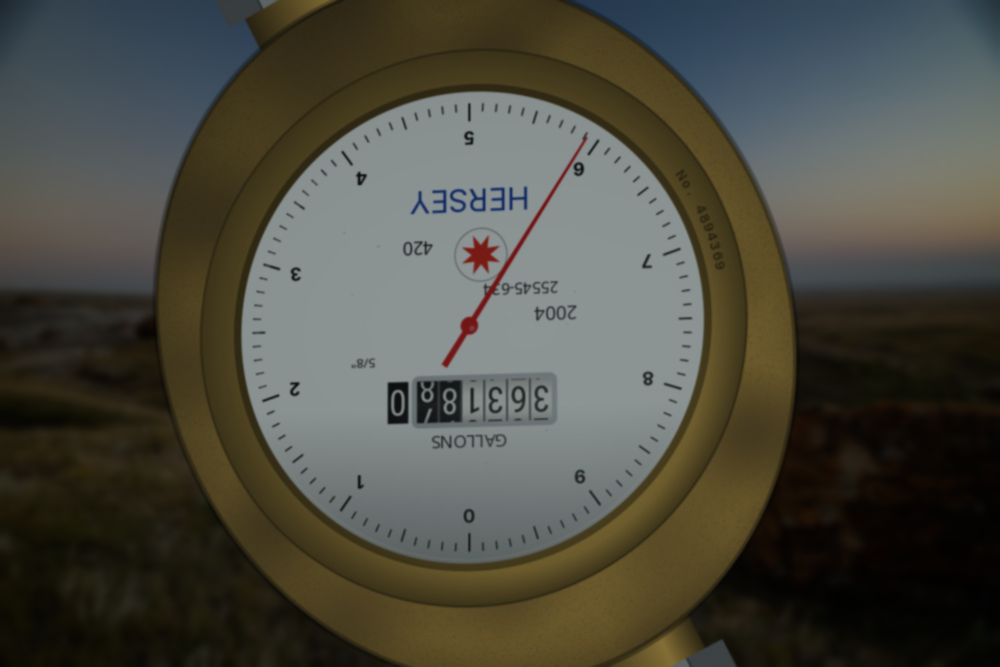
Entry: 3631875.9 gal
